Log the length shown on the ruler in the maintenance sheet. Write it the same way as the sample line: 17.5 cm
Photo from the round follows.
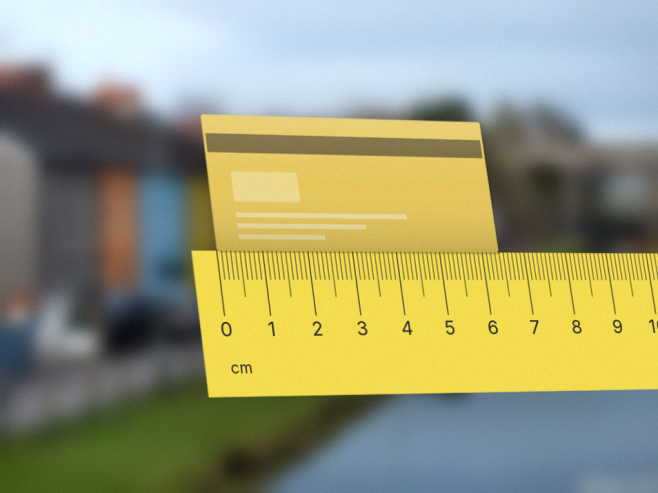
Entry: 6.4 cm
